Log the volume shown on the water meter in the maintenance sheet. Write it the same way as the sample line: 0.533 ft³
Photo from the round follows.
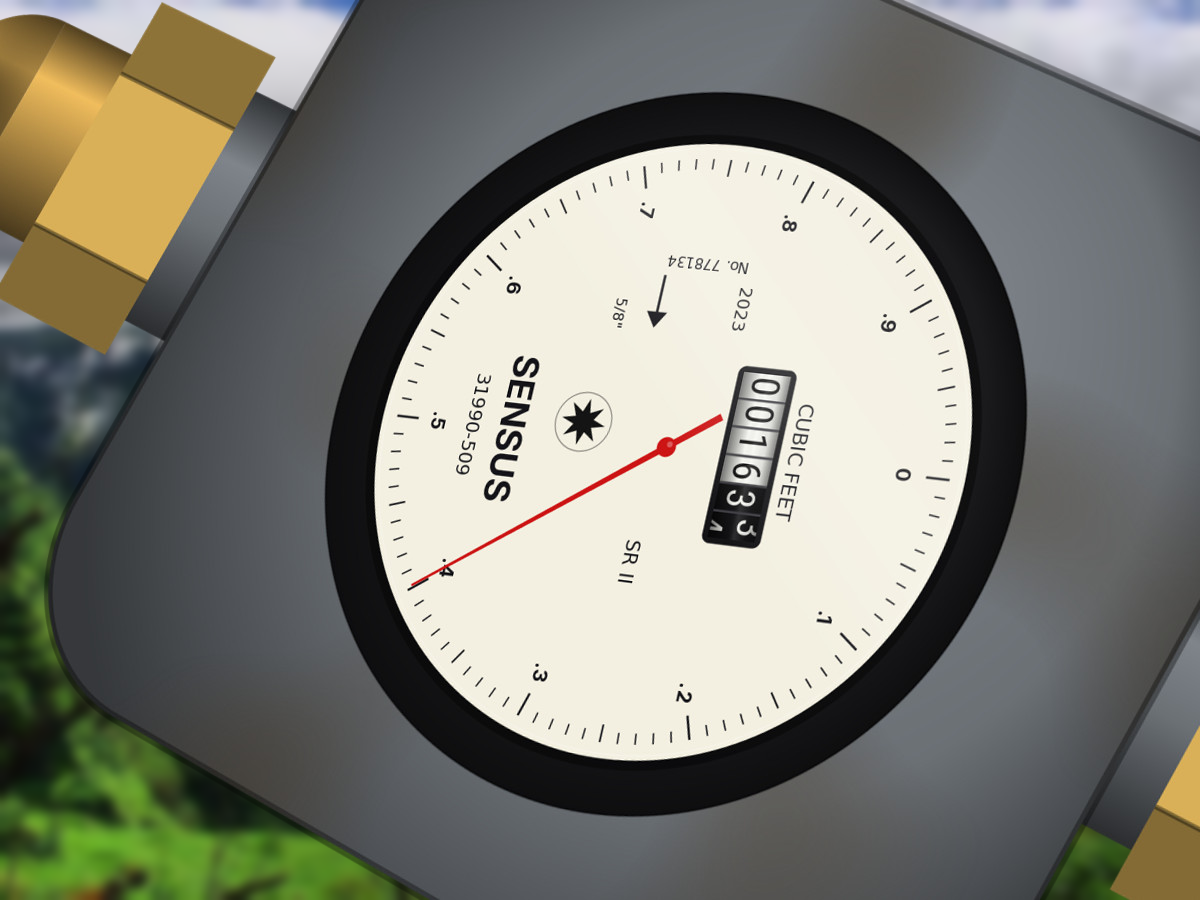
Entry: 1633.40 ft³
